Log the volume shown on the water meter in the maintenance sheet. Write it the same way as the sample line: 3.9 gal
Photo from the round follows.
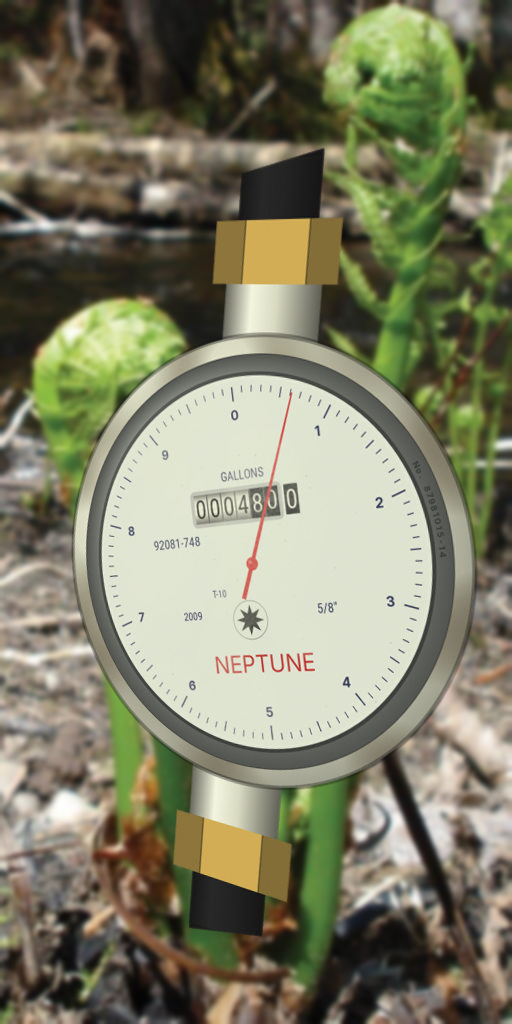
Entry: 4800.6 gal
